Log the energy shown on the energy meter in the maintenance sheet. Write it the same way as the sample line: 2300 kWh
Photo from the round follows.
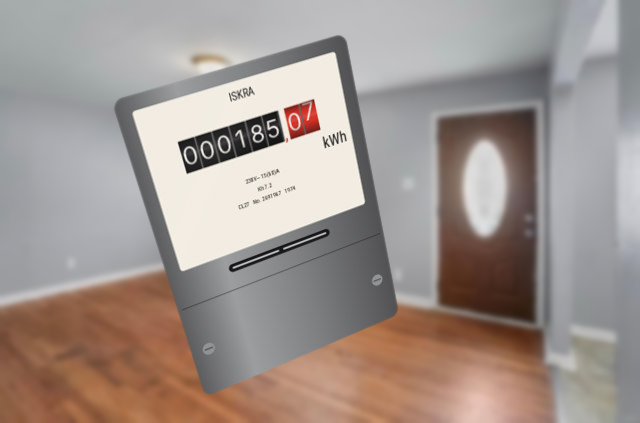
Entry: 185.07 kWh
